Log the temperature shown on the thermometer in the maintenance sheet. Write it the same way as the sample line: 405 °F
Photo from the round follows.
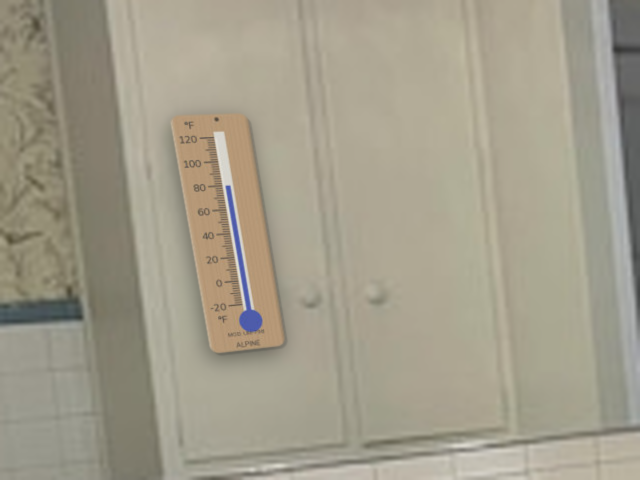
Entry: 80 °F
